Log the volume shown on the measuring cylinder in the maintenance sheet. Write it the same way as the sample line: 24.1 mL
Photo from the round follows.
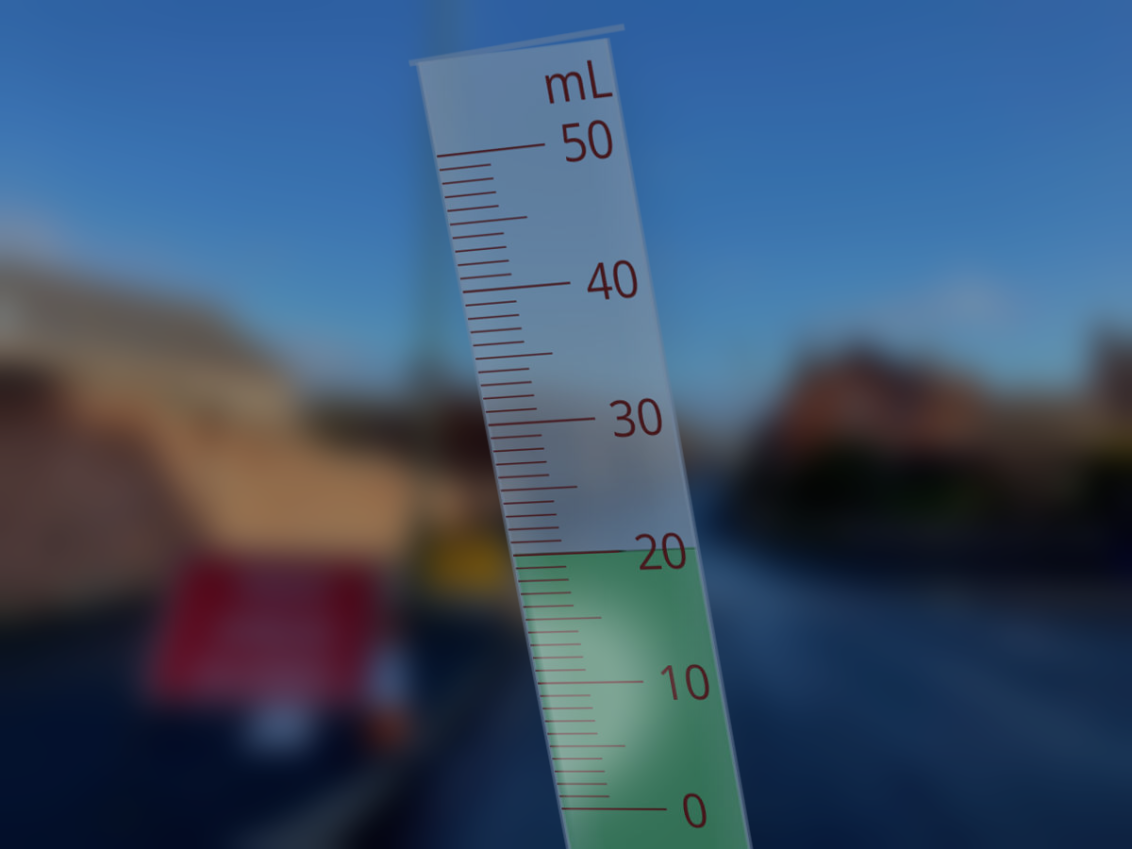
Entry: 20 mL
